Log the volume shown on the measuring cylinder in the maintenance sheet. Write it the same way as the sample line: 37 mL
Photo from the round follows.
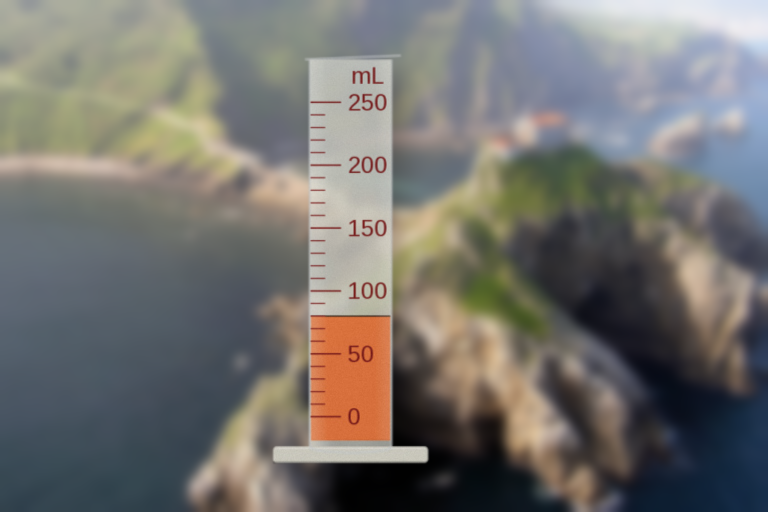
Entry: 80 mL
